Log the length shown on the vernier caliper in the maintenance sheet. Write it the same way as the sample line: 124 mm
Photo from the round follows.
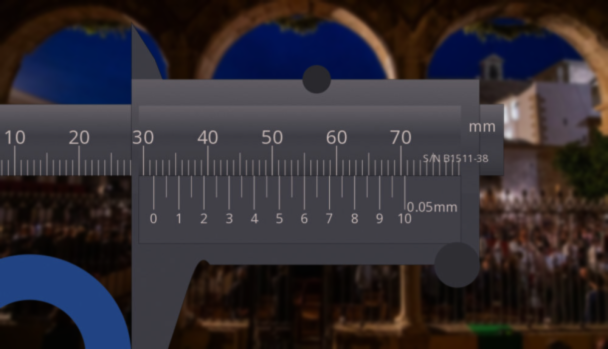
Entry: 31.6 mm
